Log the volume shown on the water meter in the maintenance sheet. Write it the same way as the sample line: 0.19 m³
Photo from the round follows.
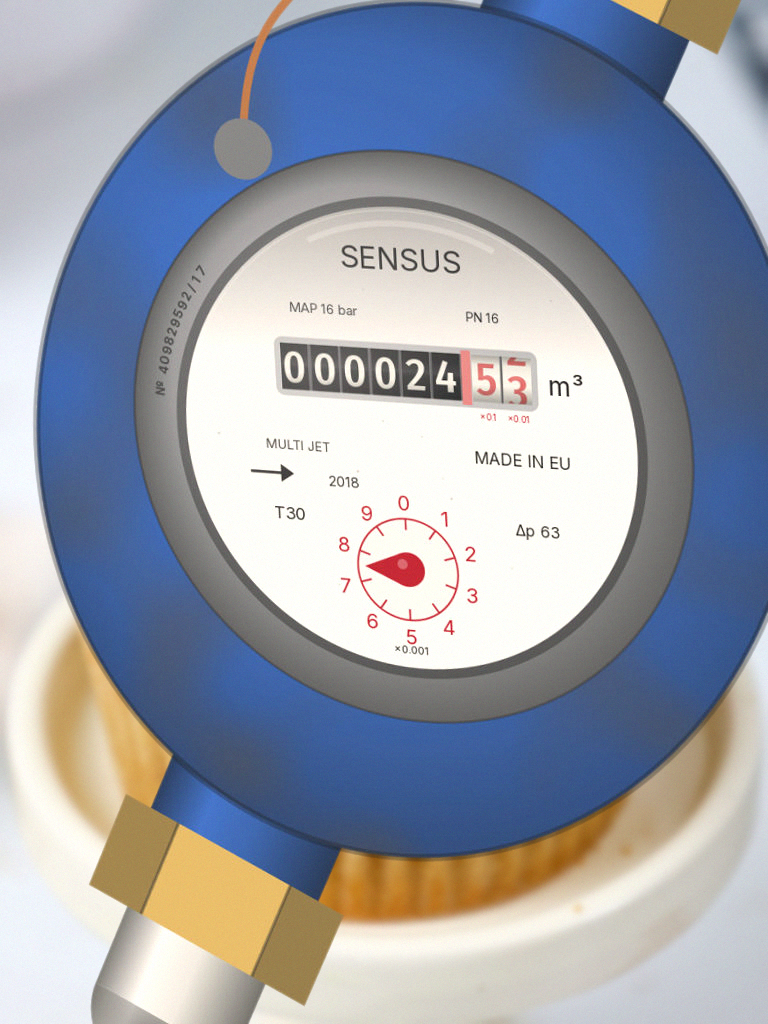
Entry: 24.527 m³
